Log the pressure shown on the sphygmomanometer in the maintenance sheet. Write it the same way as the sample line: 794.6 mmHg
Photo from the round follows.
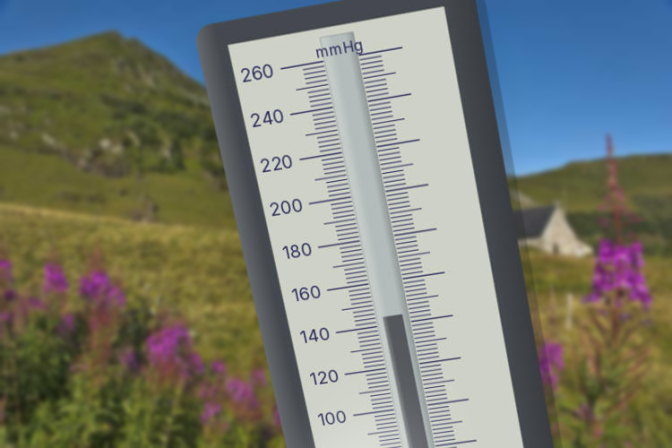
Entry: 144 mmHg
